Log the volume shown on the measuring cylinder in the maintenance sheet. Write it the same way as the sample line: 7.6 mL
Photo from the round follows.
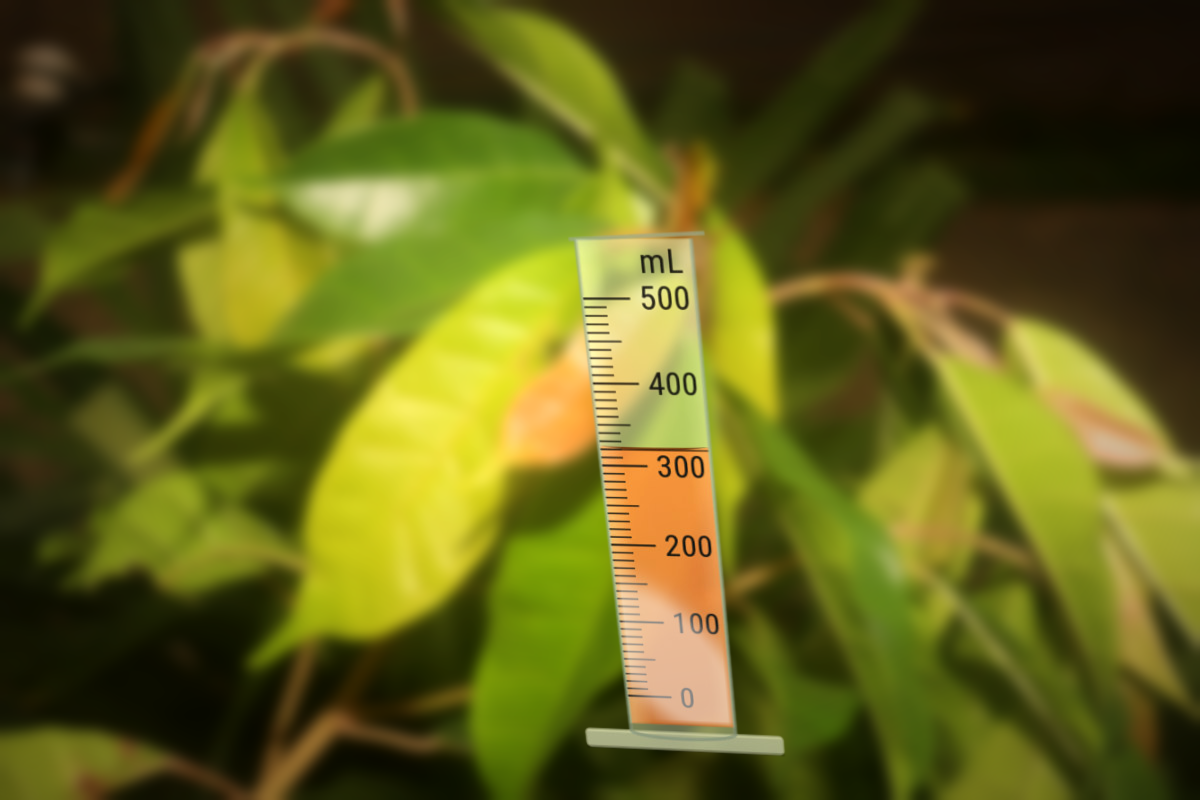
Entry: 320 mL
